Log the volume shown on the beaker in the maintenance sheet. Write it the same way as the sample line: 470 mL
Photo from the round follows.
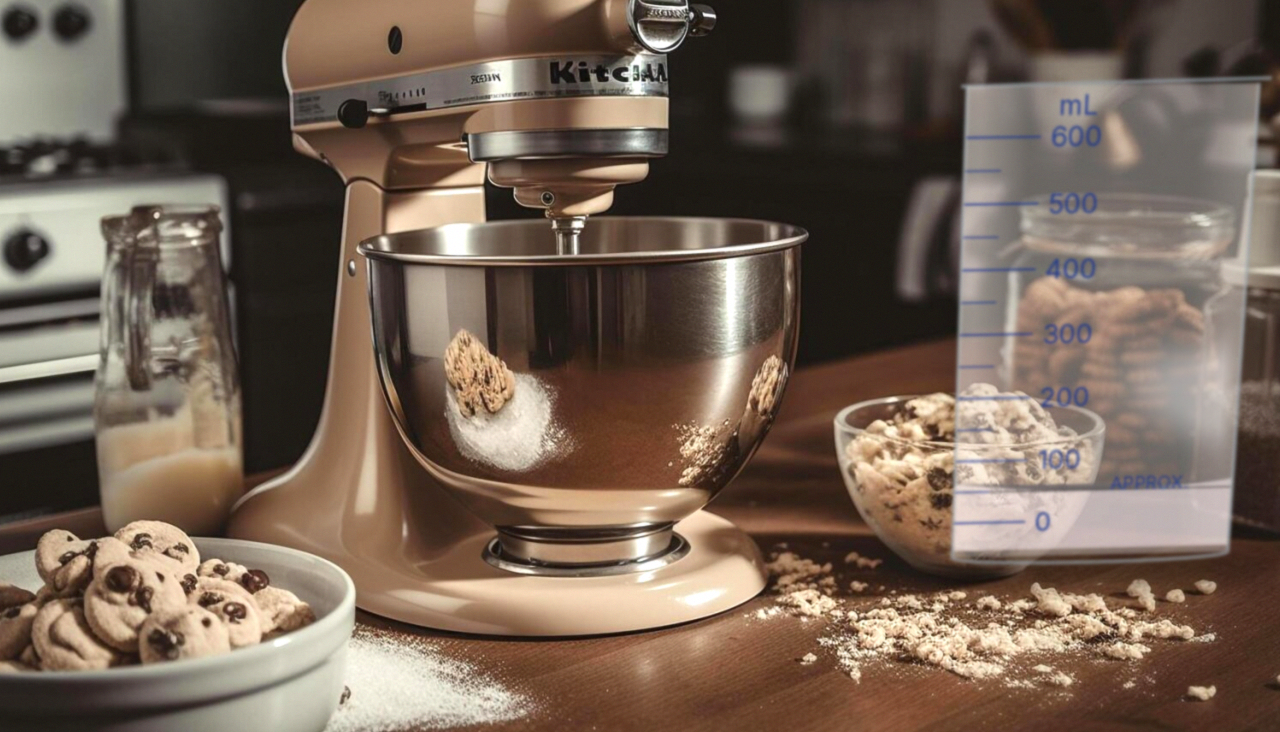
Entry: 50 mL
